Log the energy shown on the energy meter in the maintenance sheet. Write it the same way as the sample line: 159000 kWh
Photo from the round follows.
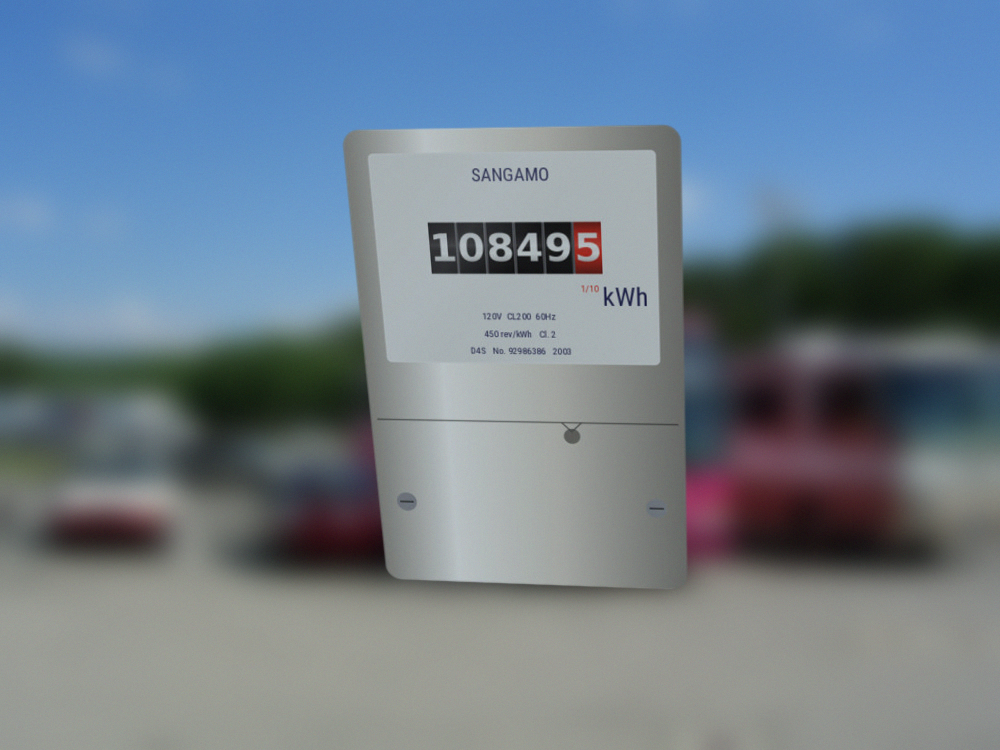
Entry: 10849.5 kWh
